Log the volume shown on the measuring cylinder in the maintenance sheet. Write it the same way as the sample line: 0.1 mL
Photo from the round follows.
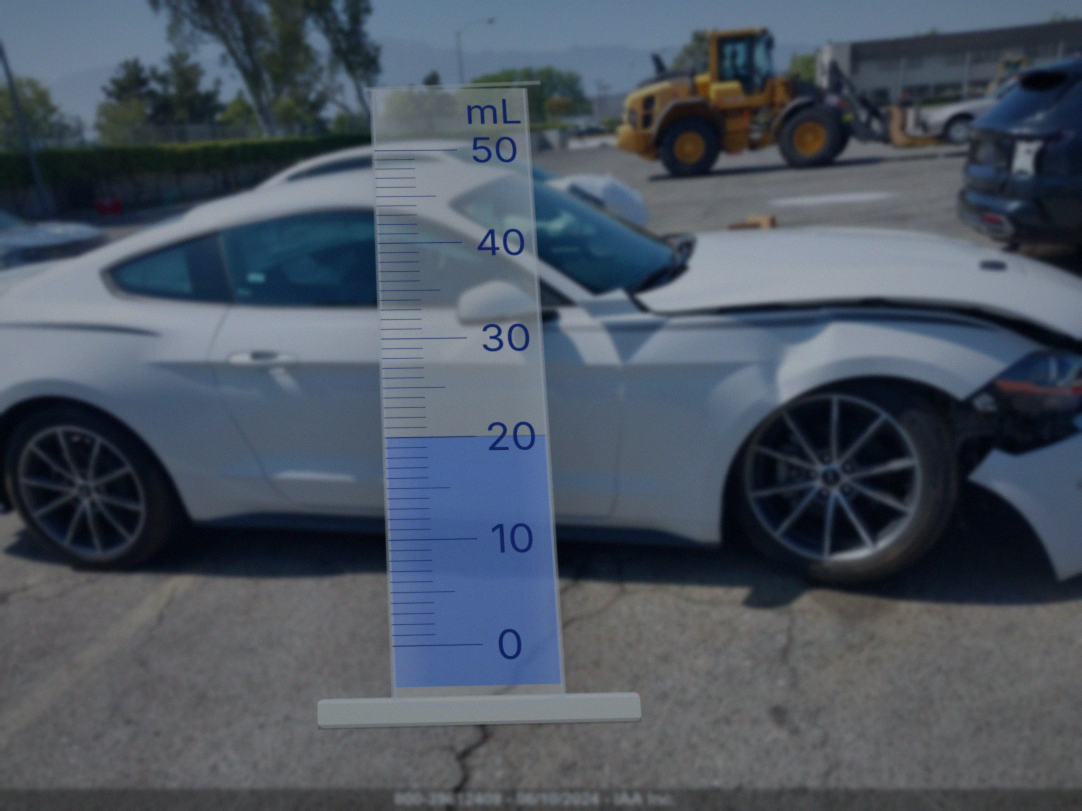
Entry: 20 mL
